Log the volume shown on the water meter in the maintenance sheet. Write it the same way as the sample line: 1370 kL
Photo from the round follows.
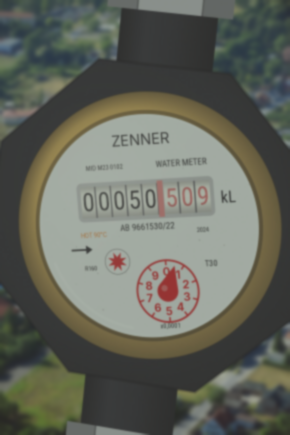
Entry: 50.5090 kL
